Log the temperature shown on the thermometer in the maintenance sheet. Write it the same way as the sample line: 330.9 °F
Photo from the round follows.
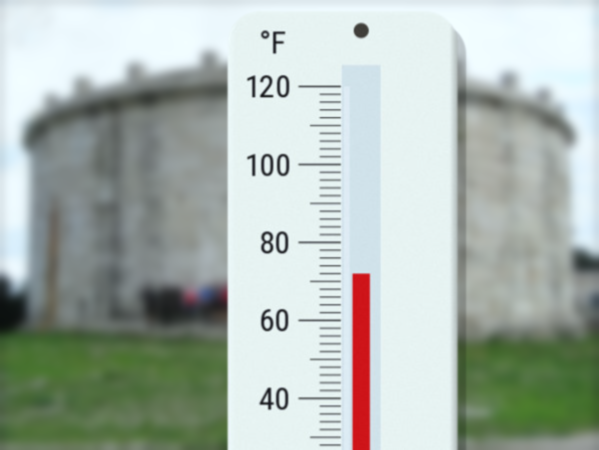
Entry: 72 °F
